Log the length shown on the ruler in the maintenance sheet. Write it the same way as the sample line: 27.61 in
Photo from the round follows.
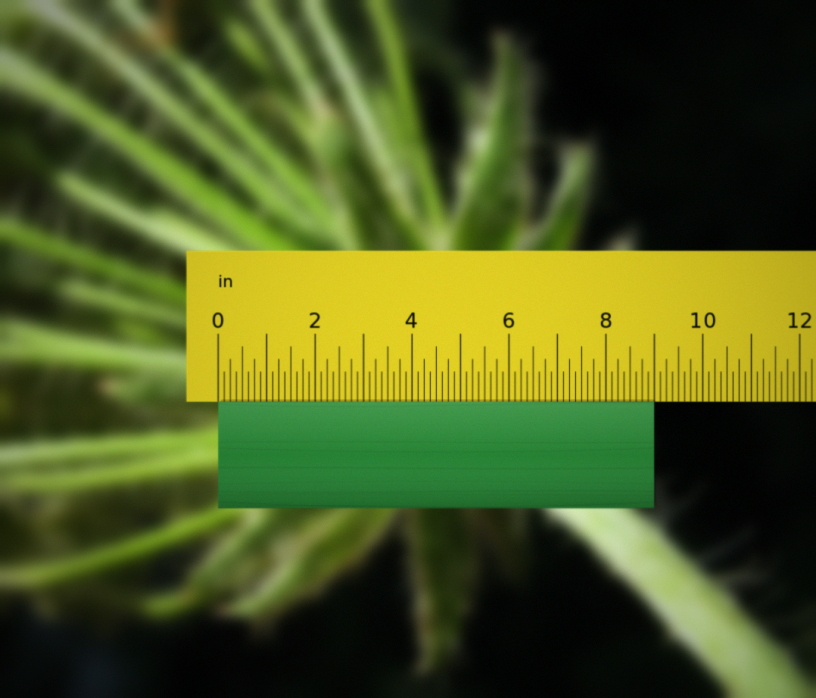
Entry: 9 in
